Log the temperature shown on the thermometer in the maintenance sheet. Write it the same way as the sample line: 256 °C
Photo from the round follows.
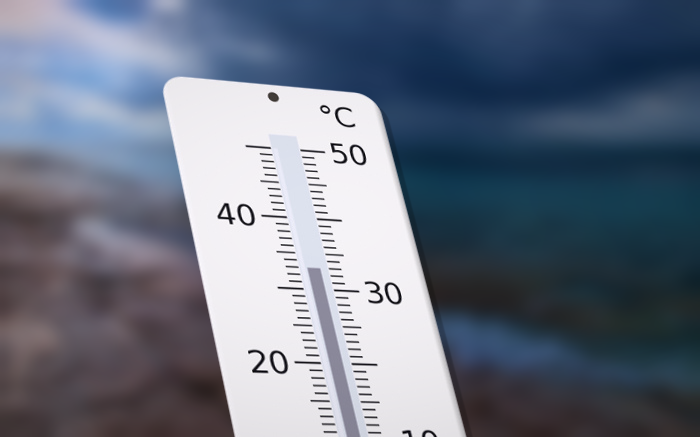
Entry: 33 °C
